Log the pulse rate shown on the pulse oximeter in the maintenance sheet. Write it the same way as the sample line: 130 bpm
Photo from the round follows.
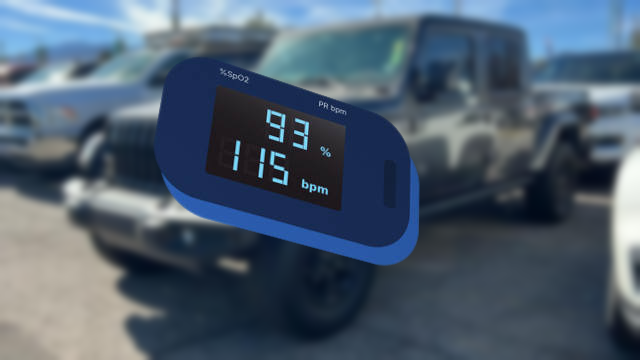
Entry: 115 bpm
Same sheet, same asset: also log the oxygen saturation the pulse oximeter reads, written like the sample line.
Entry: 93 %
